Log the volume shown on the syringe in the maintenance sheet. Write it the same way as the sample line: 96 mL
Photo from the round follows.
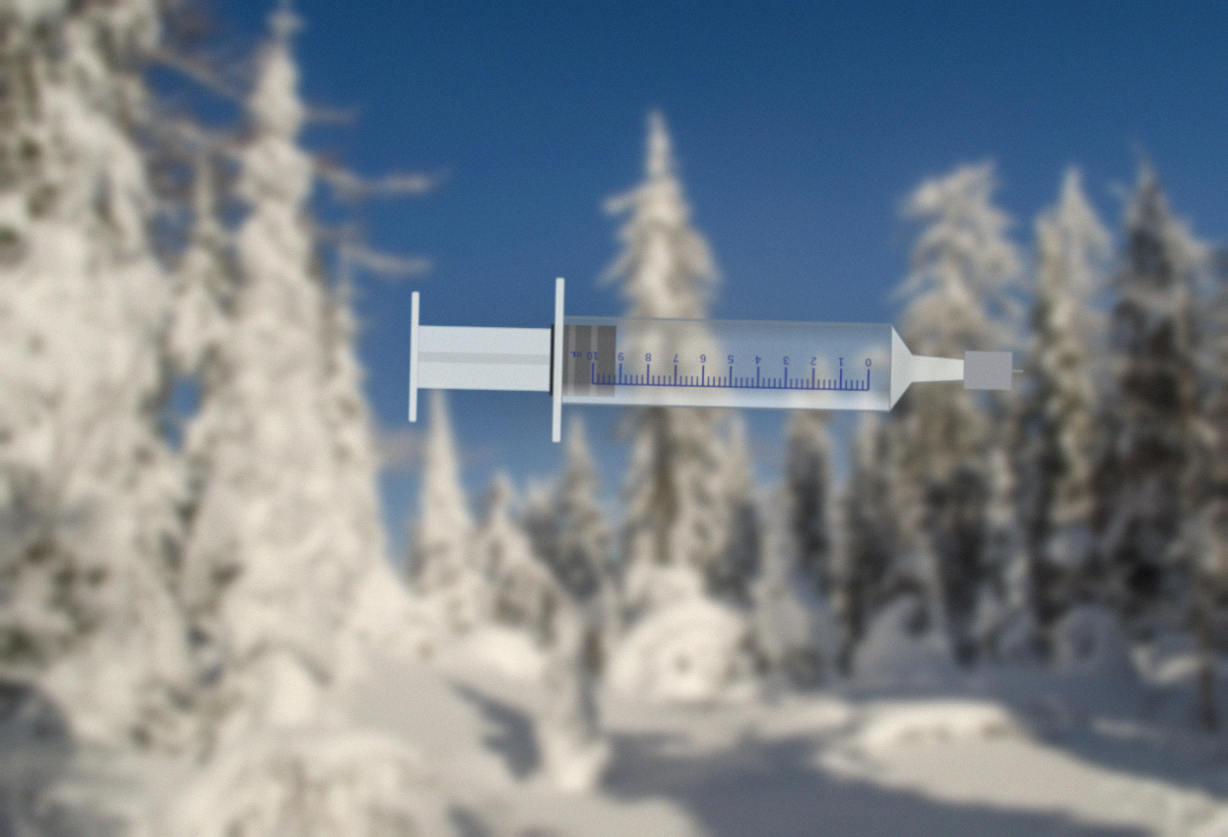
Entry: 9.2 mL
